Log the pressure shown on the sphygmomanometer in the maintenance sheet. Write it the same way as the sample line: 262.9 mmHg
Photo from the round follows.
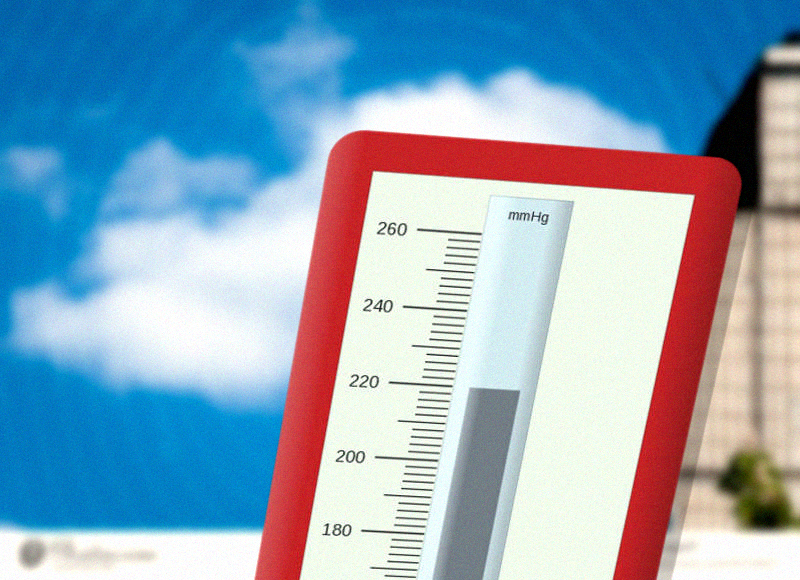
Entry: 220 mmHg
